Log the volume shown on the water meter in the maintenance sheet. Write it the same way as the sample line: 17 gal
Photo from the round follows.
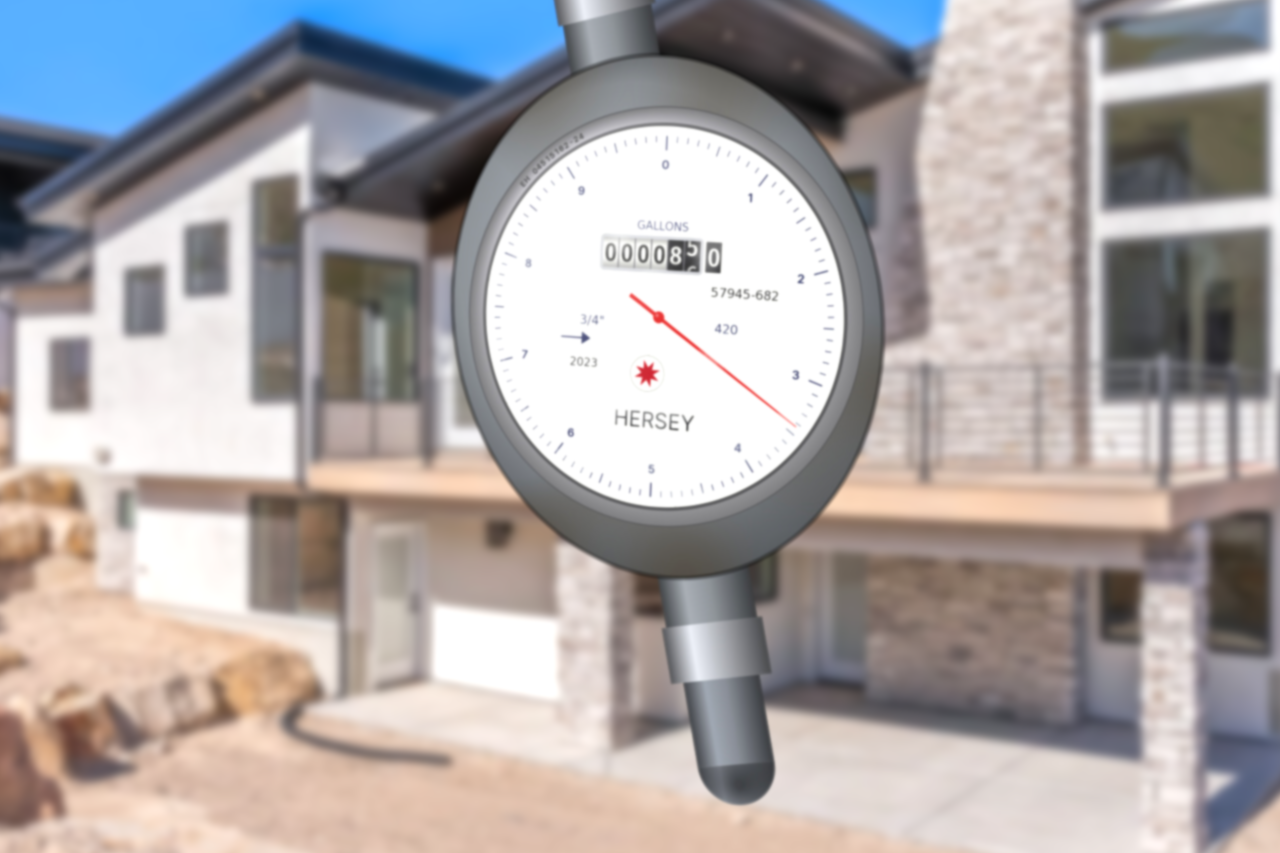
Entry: 853.4 gal
